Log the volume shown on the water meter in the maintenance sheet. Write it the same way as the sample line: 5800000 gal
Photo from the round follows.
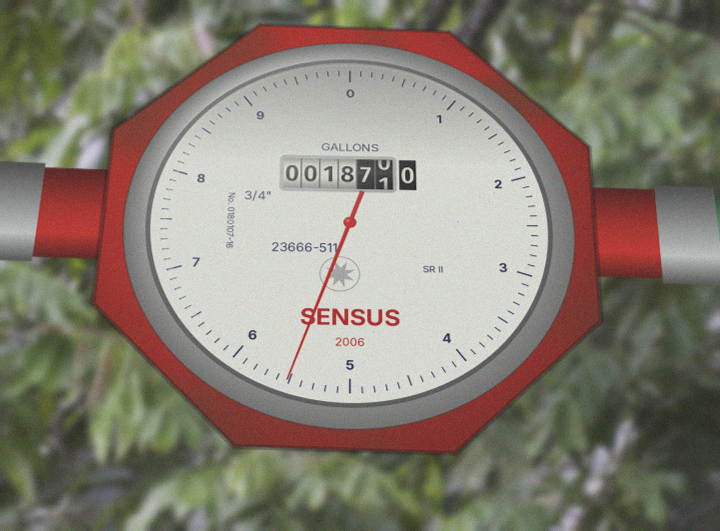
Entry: 18705.5 gal
